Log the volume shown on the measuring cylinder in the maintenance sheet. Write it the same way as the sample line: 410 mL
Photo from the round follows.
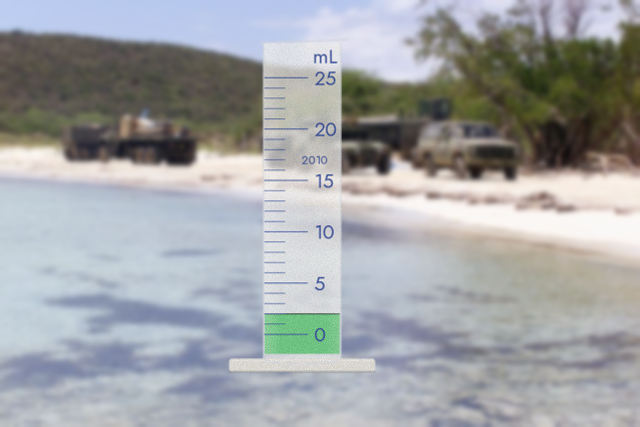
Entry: 2 mL
